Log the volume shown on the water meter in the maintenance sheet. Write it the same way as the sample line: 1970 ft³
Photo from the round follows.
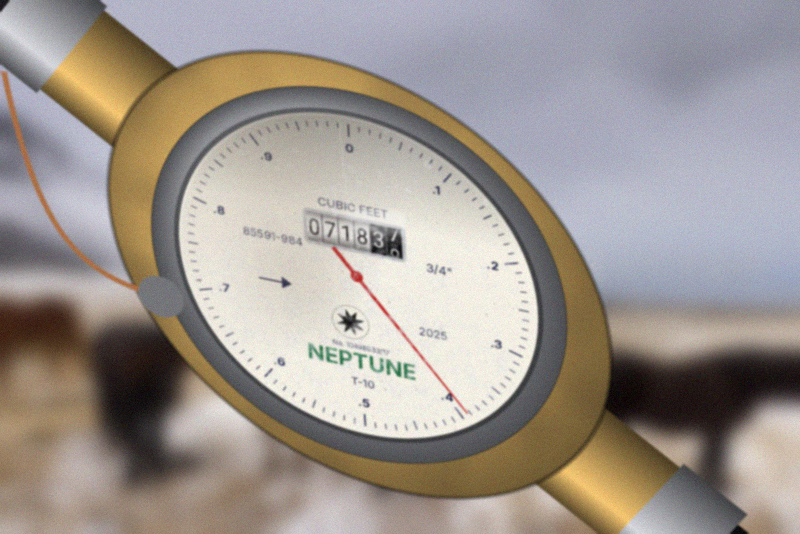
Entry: 71837.39 ft³
